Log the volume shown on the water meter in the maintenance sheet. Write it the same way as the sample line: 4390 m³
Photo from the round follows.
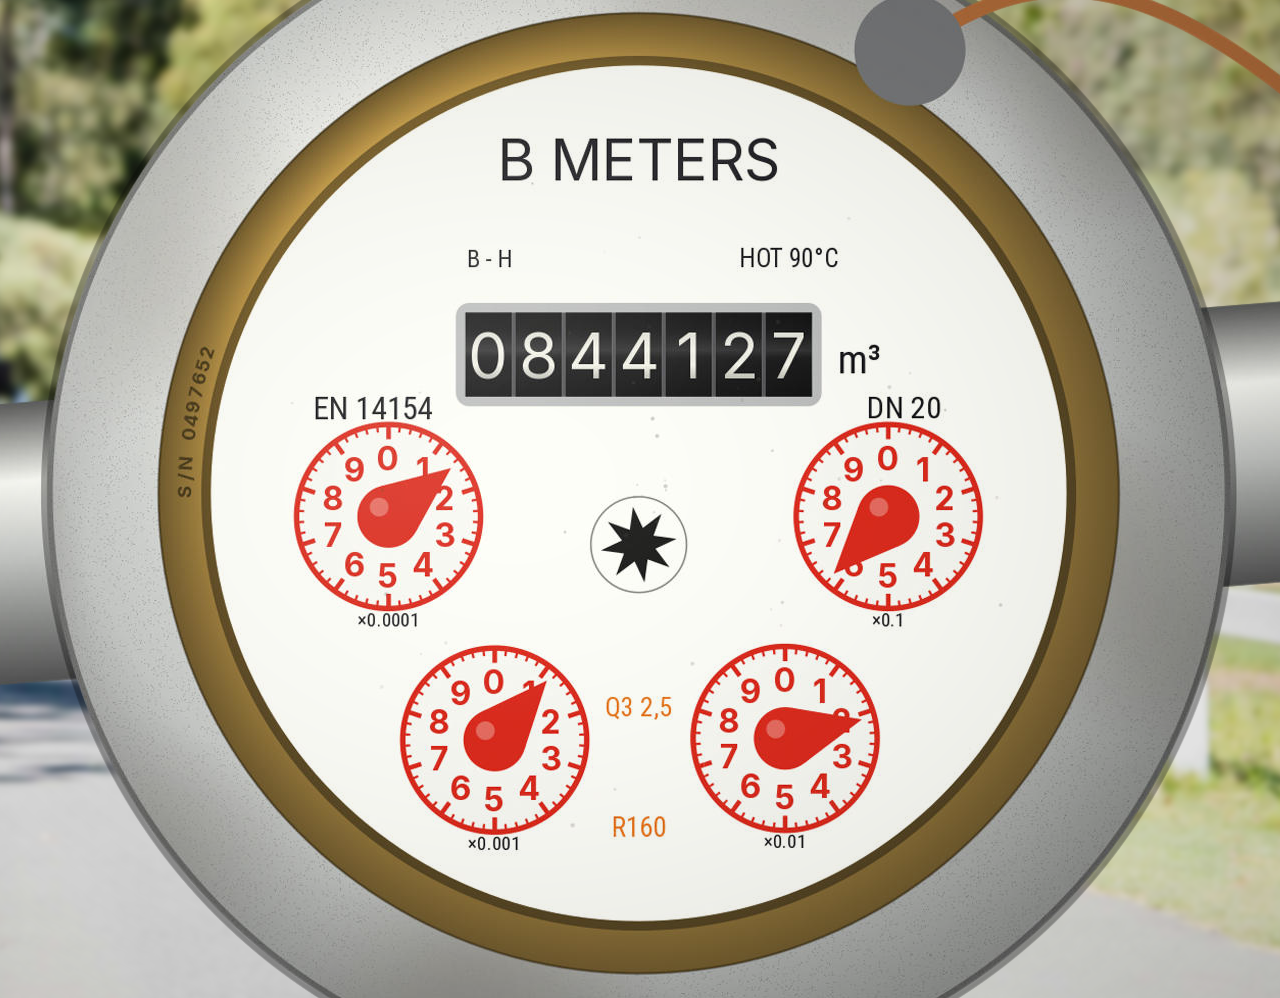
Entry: 844127.6211 m³
